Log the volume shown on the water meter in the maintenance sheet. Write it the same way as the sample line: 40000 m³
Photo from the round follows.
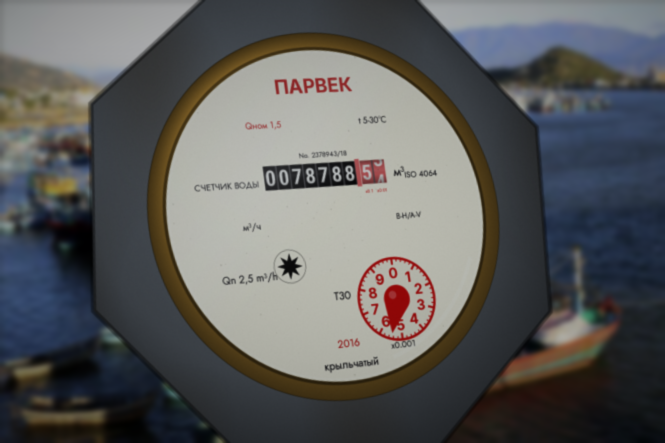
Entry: 78788.535 m³
